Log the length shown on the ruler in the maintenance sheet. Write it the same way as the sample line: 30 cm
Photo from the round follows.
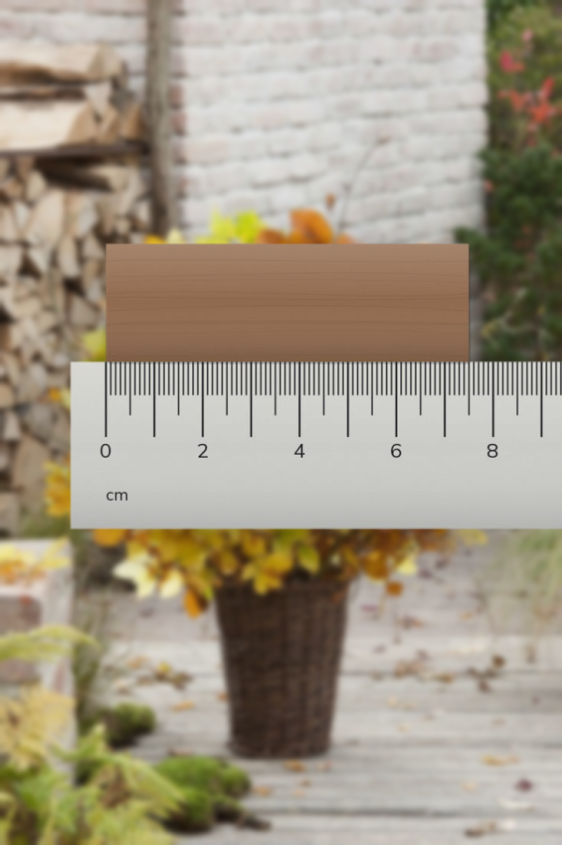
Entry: 7.5 cm
